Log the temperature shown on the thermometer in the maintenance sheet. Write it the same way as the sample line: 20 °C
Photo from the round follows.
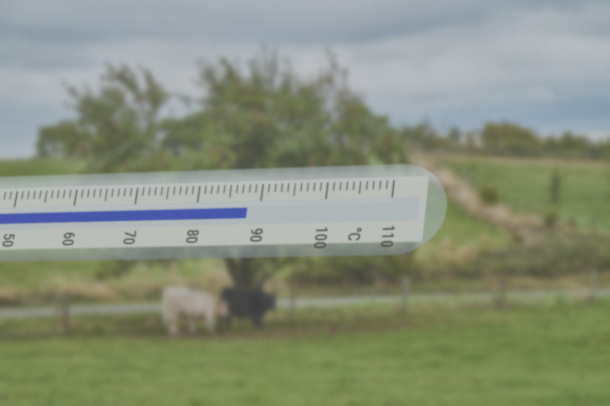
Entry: 88 °C
